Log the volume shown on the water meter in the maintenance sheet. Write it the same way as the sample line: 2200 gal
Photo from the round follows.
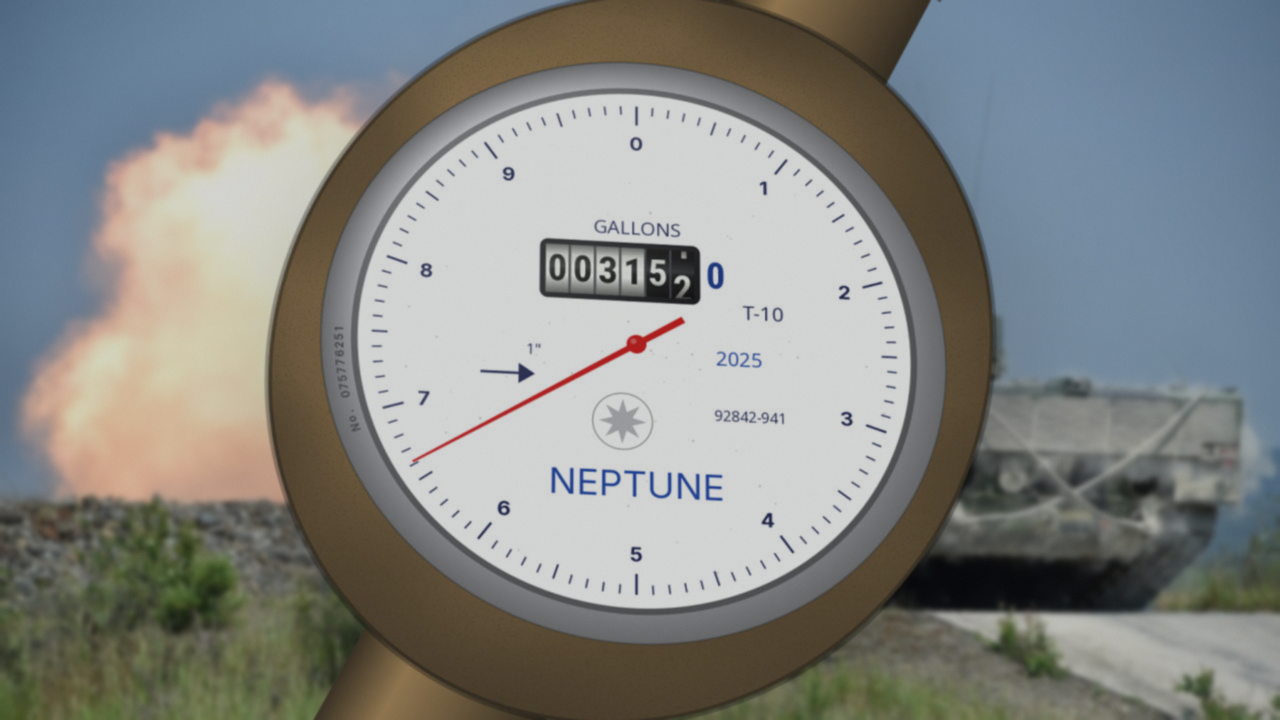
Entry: 31516.6 gal
